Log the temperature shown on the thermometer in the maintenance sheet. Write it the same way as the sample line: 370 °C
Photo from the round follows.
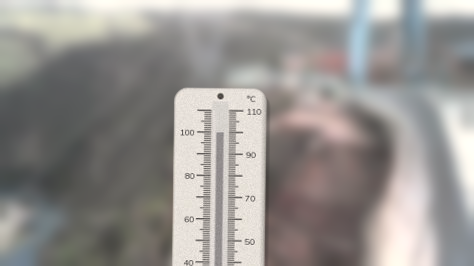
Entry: 100 °C
